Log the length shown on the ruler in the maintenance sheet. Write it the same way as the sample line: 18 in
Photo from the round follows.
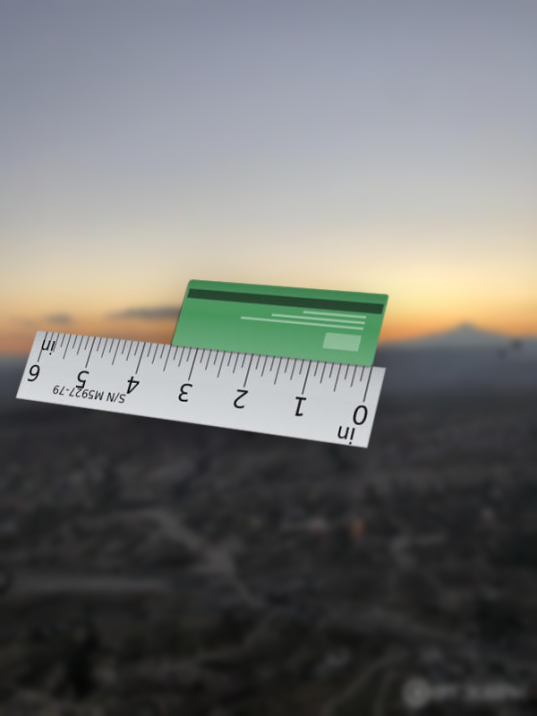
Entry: 3.5 in
